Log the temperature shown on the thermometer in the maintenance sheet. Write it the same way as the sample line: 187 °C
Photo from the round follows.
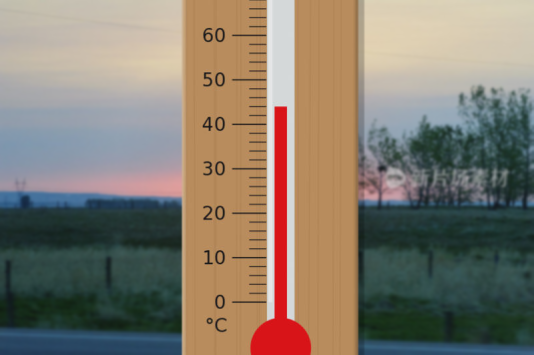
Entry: 44 °C
